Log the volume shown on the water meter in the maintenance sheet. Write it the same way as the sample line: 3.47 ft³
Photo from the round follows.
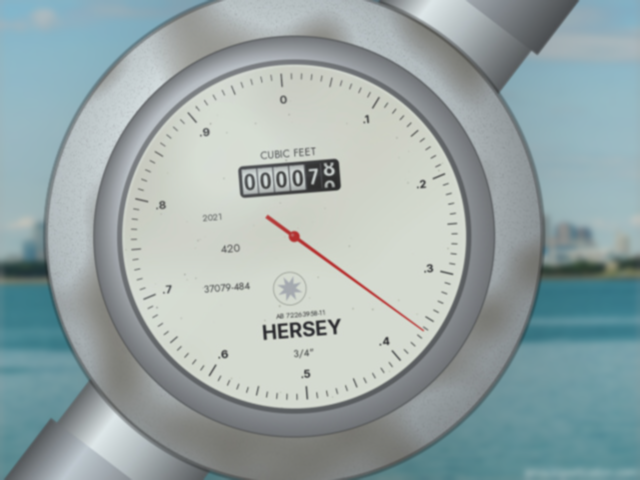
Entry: 78.36 ft³
